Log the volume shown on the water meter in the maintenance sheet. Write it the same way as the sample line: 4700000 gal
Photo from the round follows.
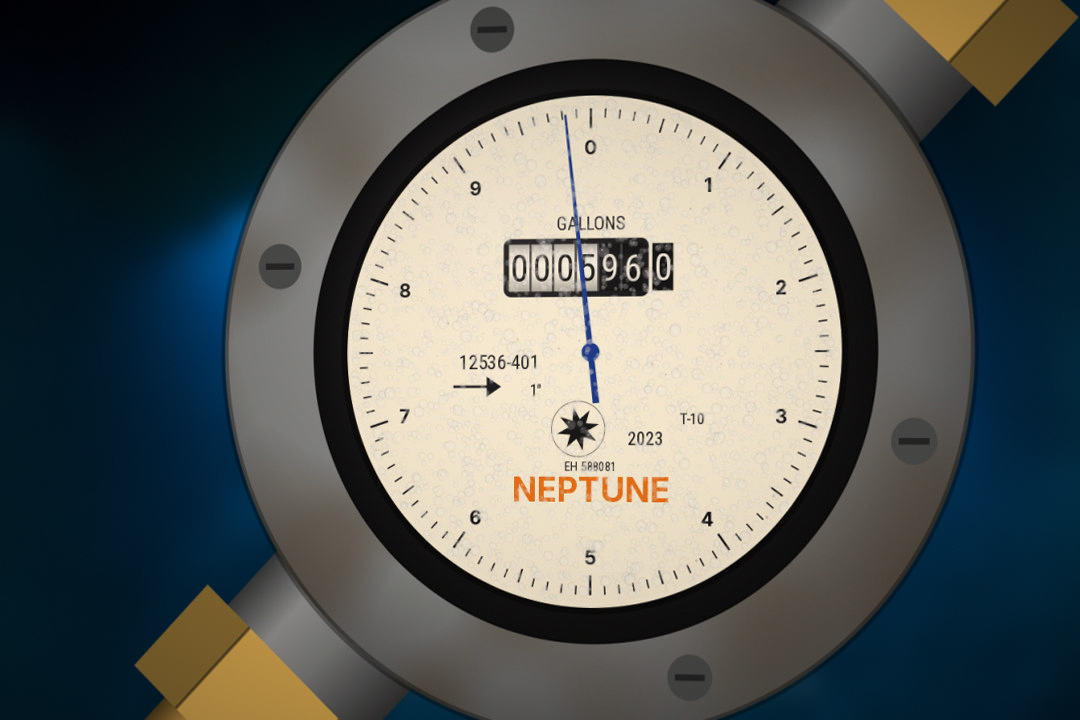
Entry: 5959.8 gal
